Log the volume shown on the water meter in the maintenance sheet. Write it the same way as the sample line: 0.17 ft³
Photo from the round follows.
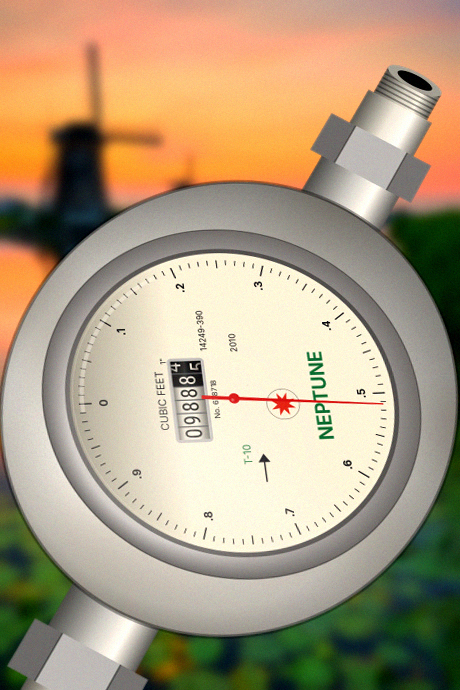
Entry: 98884.51 ft³
